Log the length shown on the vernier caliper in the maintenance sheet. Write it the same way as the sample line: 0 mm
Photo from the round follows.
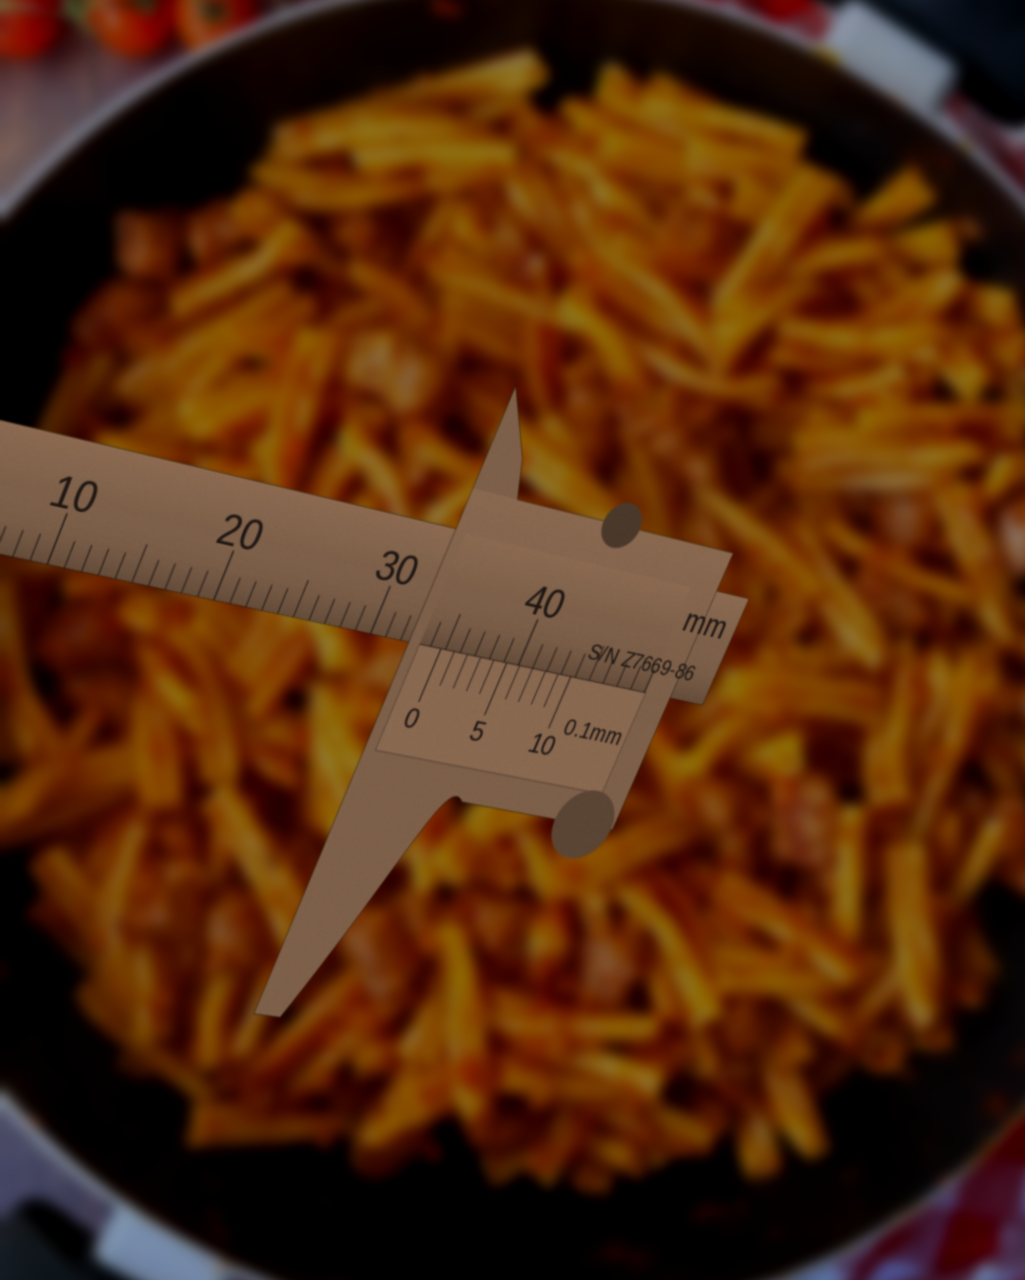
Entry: 34.7 mm
